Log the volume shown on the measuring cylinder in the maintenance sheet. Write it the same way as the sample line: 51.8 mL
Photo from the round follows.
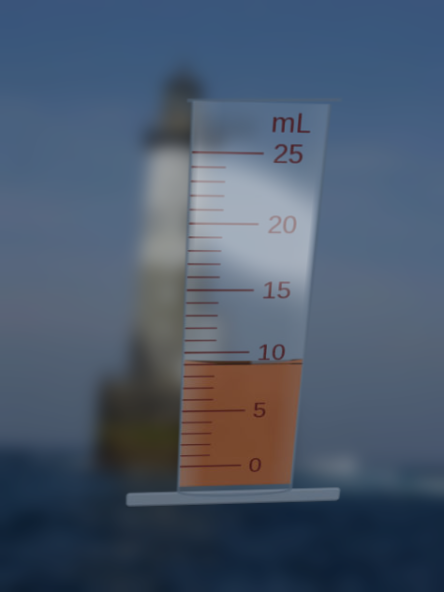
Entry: 9 mL
